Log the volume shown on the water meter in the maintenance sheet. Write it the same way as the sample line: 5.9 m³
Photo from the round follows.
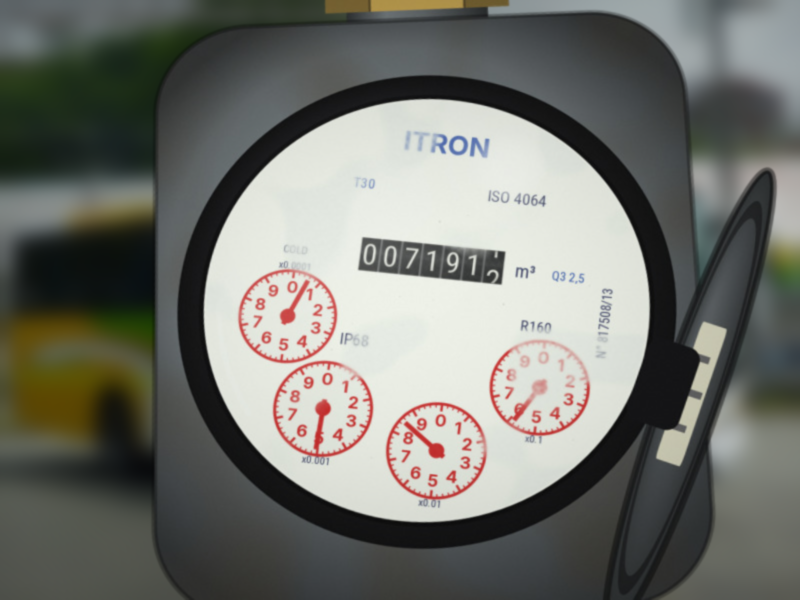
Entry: 71911.5850 m³
